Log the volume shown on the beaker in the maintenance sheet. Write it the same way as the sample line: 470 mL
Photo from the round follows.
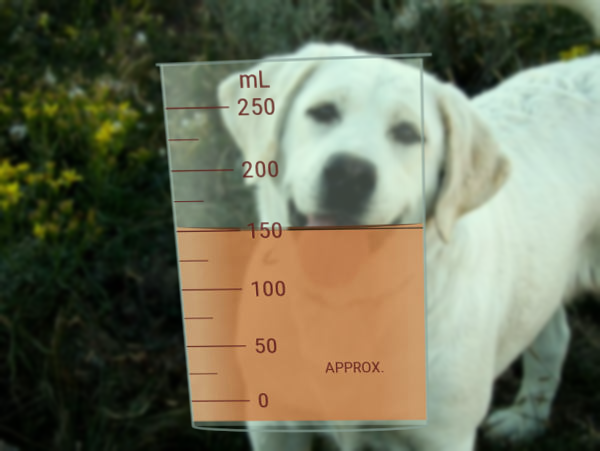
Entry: 150 mL
